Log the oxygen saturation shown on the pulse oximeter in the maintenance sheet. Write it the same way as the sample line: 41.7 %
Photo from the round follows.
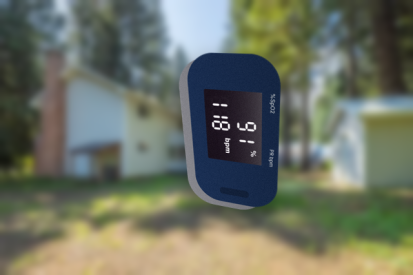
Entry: 91 %
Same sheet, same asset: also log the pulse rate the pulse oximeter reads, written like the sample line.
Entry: 118 bpm
